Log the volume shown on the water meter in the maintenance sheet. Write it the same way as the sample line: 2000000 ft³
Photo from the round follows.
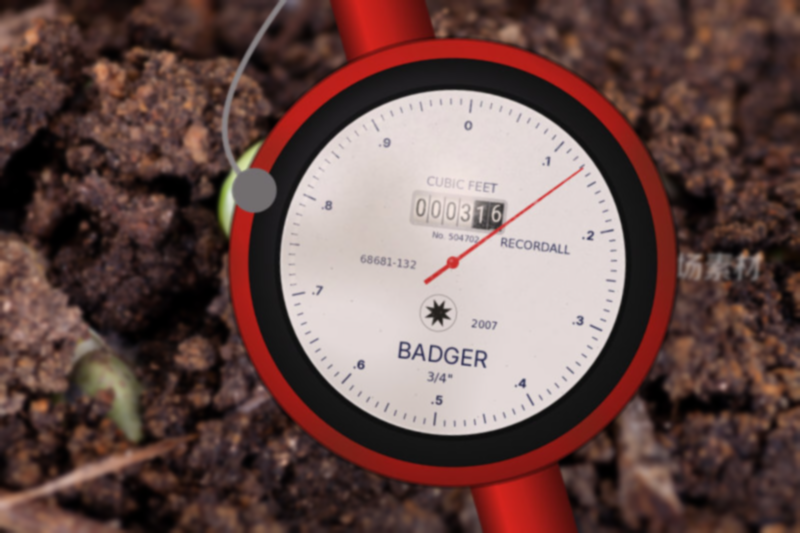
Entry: 316.13 ft³
